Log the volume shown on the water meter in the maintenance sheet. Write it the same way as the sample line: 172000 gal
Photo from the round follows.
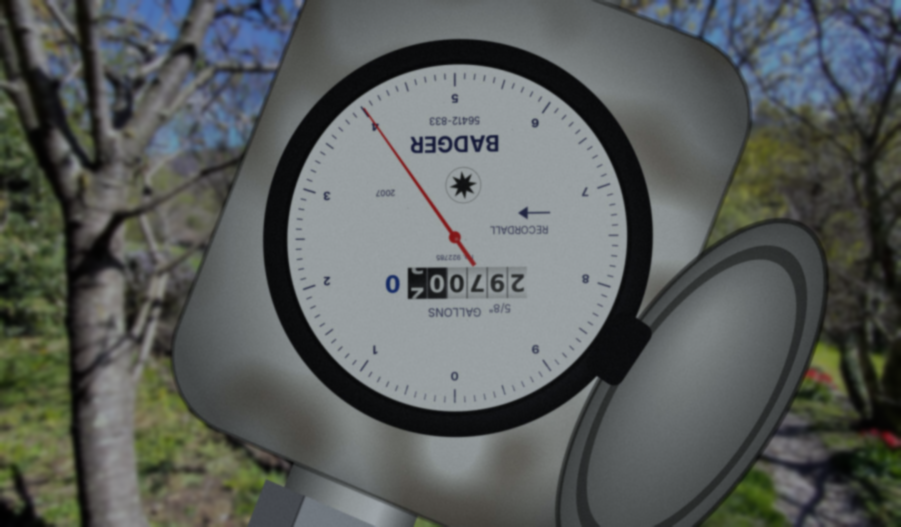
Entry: 2970024.0 gal
